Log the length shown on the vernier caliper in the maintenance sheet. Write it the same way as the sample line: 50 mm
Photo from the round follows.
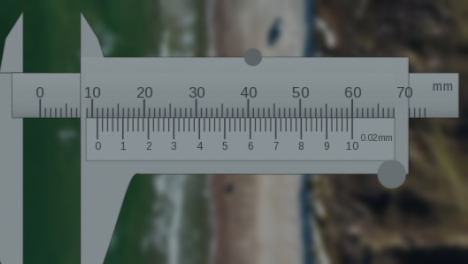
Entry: 11.0 mm
